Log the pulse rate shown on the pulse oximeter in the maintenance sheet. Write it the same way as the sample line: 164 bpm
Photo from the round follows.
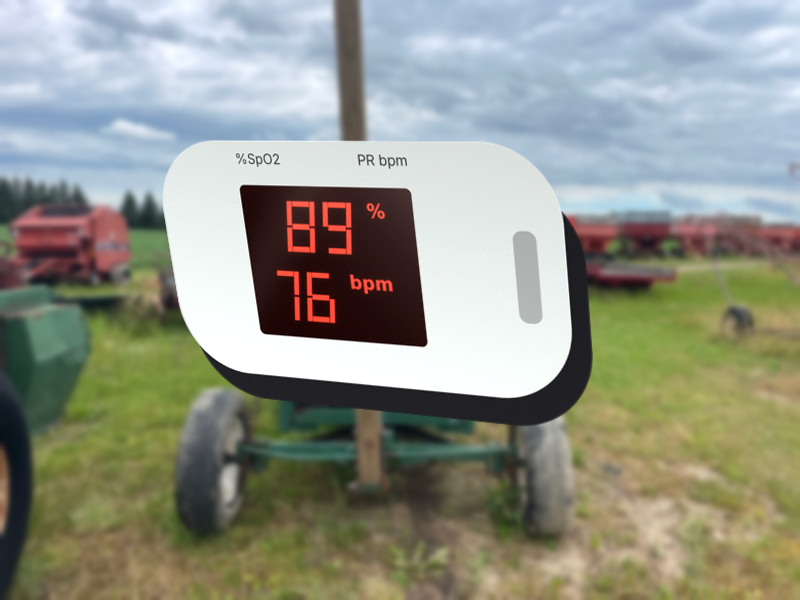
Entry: 76 bpm
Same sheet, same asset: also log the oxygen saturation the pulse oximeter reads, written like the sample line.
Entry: 89 %
